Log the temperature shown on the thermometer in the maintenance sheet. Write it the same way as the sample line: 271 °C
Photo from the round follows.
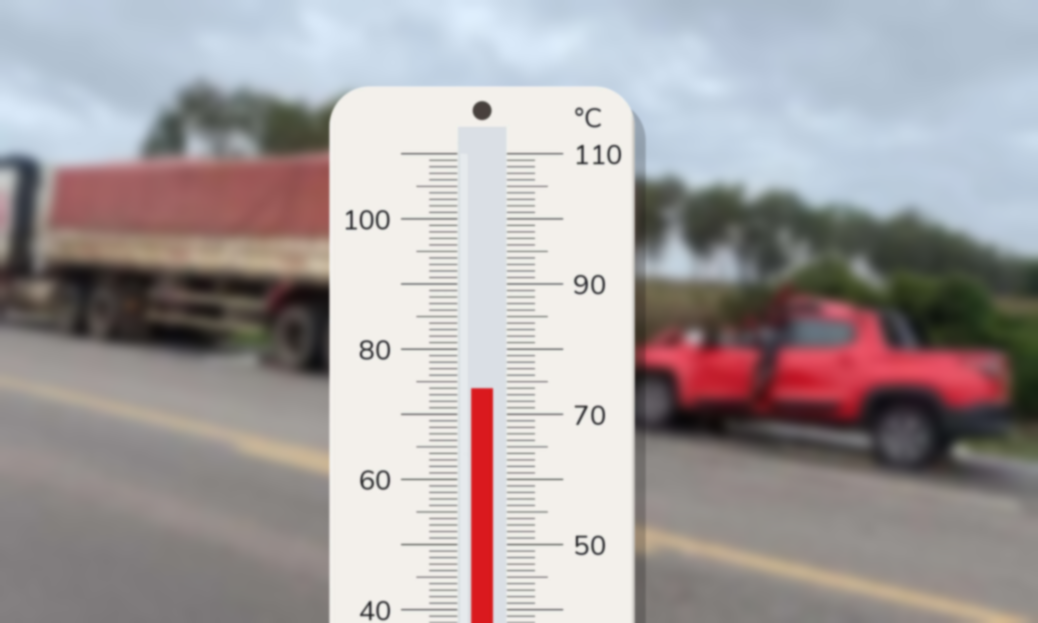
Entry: 74 °C
